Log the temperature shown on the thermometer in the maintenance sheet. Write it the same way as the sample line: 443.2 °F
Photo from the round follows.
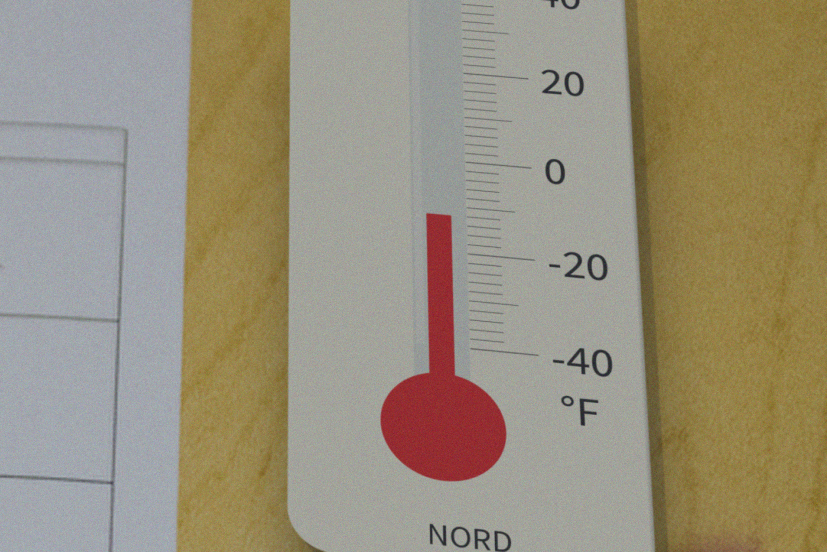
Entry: -12 °F
